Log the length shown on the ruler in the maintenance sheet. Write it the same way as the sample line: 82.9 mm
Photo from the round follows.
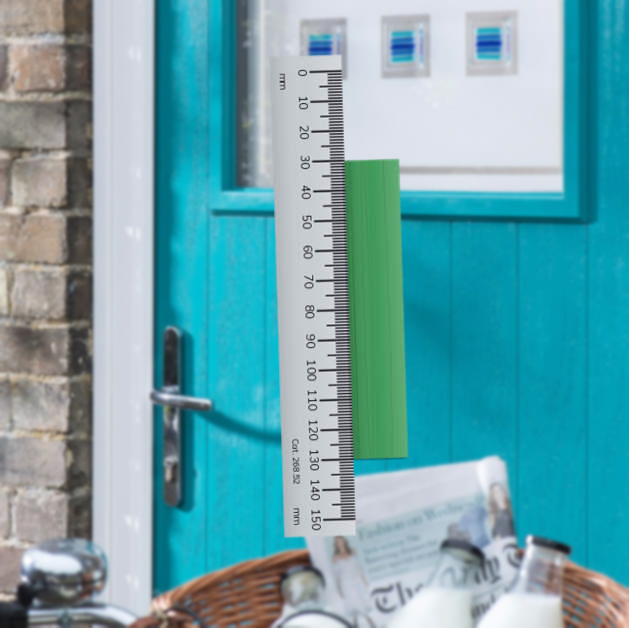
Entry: 100 mm
